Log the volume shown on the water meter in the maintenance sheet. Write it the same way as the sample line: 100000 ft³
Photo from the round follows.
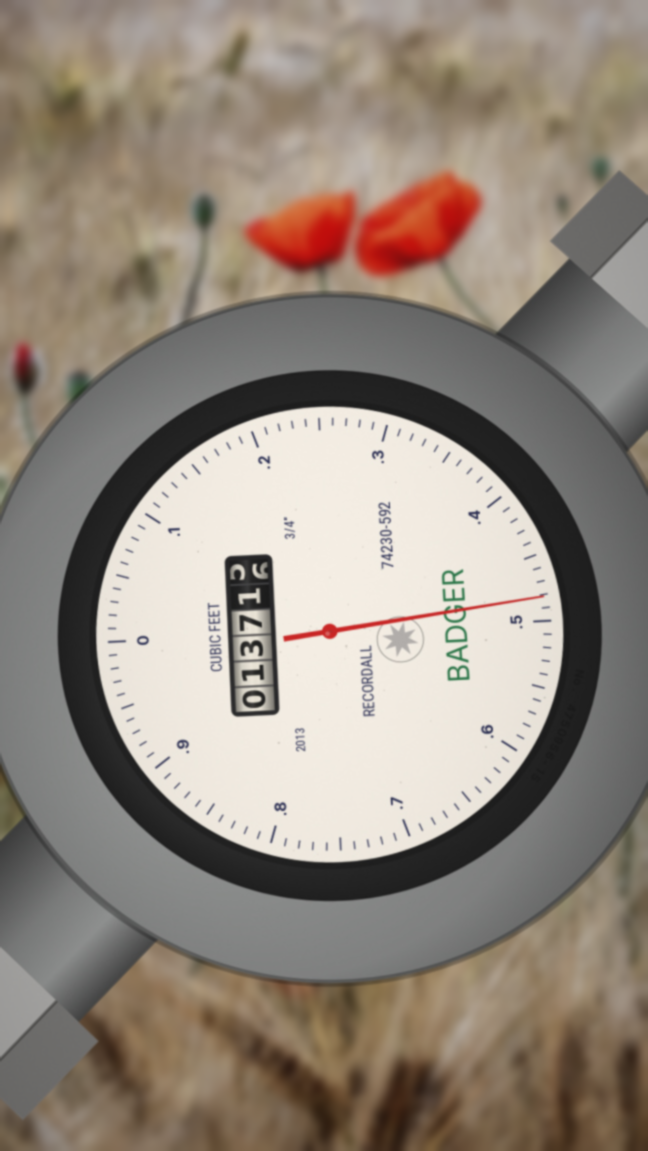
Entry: 13715.48 ft³
